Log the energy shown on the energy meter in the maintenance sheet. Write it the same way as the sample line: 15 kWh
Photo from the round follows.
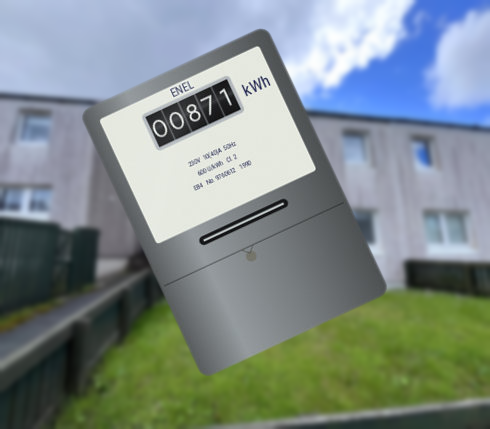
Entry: 871 kWh
